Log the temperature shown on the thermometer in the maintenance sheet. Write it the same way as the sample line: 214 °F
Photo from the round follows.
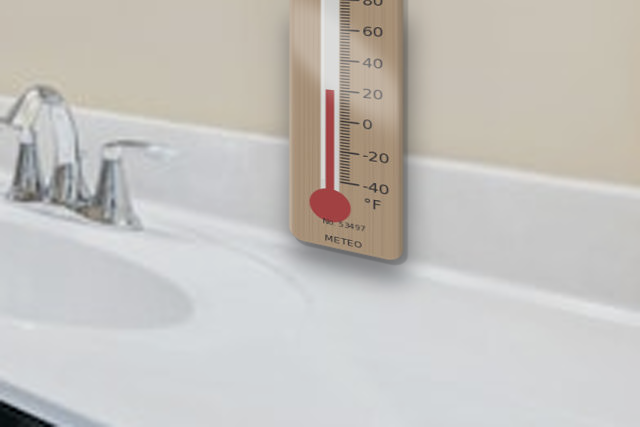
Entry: 20 °F
